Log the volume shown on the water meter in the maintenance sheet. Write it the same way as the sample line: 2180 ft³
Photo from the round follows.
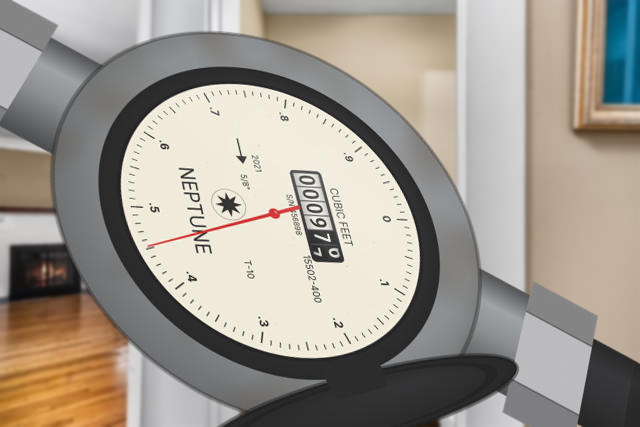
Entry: 976.45 ft³
